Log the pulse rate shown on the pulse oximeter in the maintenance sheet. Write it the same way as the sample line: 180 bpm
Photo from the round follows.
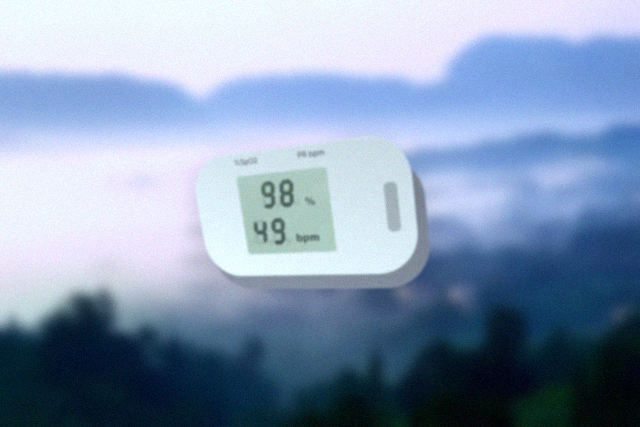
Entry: 49 bpm
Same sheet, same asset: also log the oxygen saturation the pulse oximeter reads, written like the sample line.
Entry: 98 %
